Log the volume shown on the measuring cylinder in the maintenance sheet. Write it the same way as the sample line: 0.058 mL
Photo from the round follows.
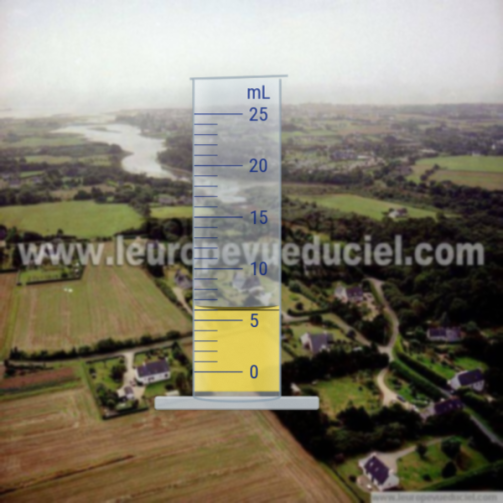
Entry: 6 mL
